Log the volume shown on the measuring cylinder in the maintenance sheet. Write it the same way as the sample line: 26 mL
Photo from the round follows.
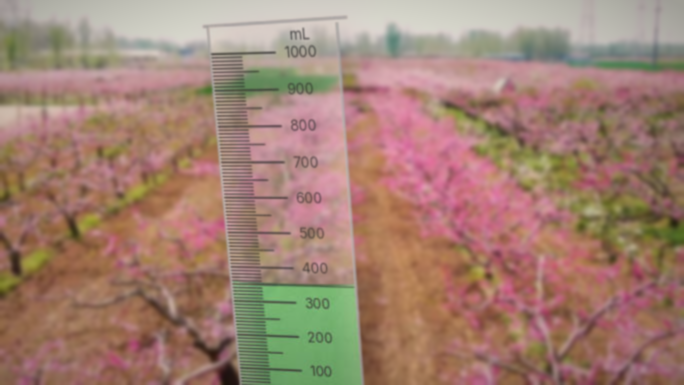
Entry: 350 mL
